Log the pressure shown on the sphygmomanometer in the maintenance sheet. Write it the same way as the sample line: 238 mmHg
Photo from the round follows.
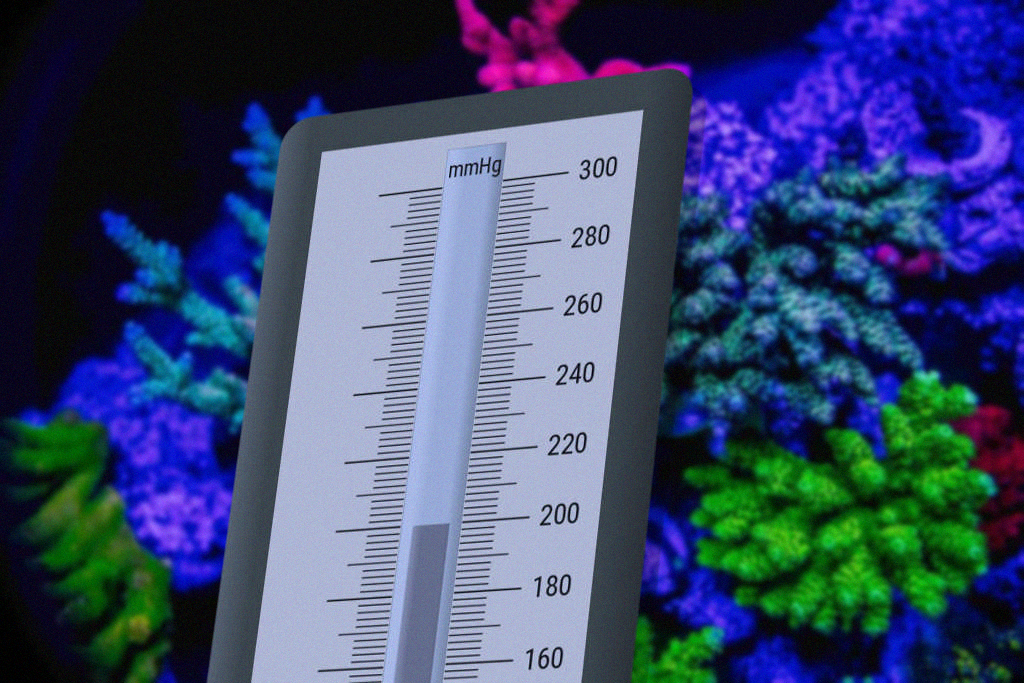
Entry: 200 mmHg
